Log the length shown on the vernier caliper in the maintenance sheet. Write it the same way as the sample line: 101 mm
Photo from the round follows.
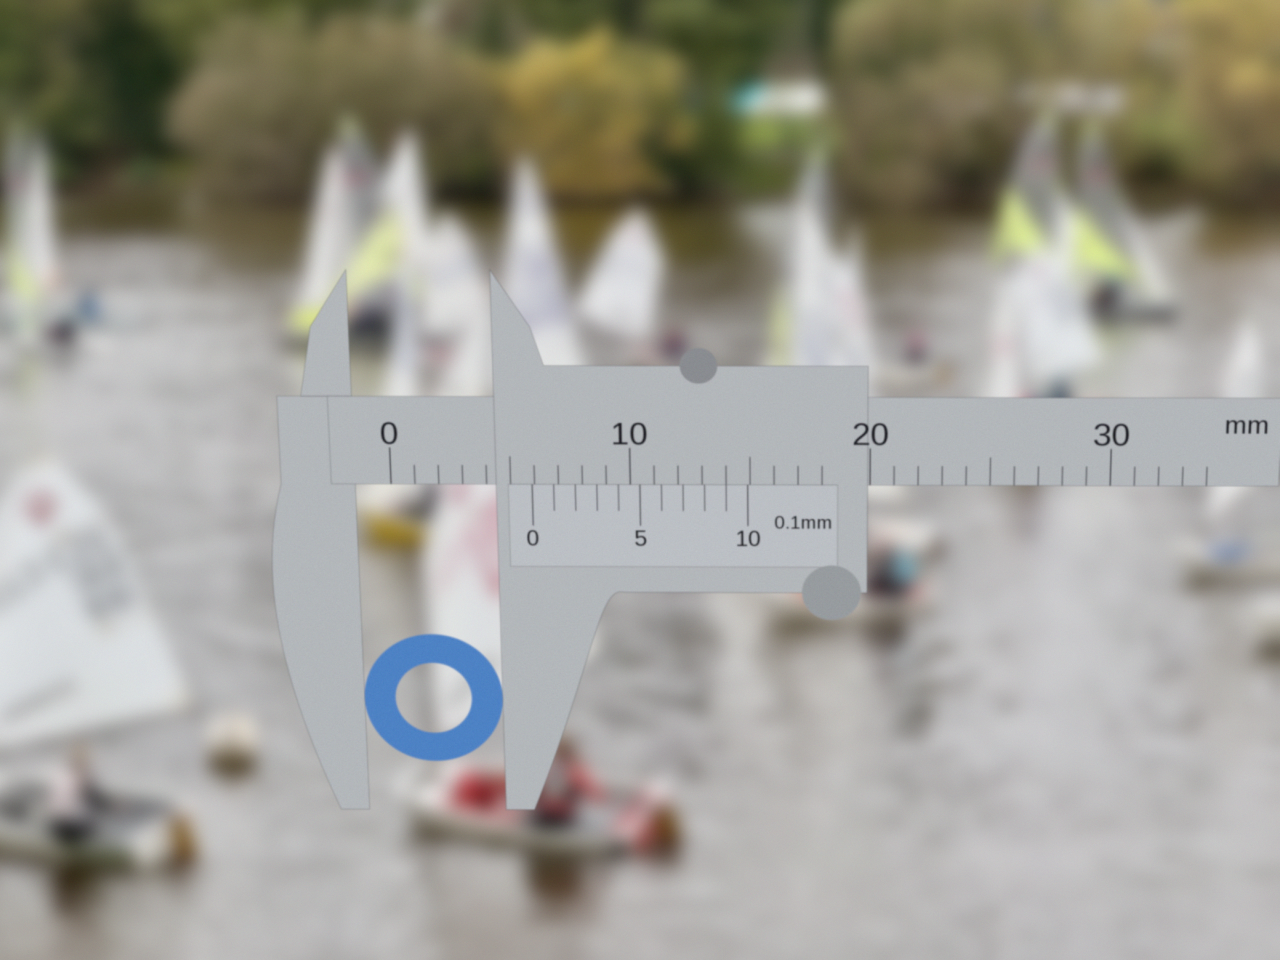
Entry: 5.9 mm
